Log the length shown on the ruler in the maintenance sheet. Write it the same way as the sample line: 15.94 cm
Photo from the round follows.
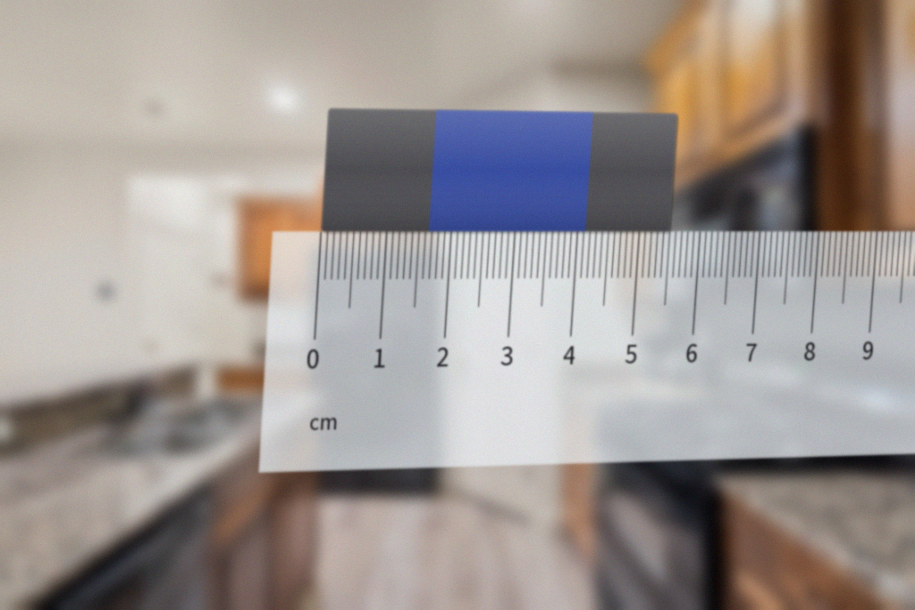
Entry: 5.5 cm
